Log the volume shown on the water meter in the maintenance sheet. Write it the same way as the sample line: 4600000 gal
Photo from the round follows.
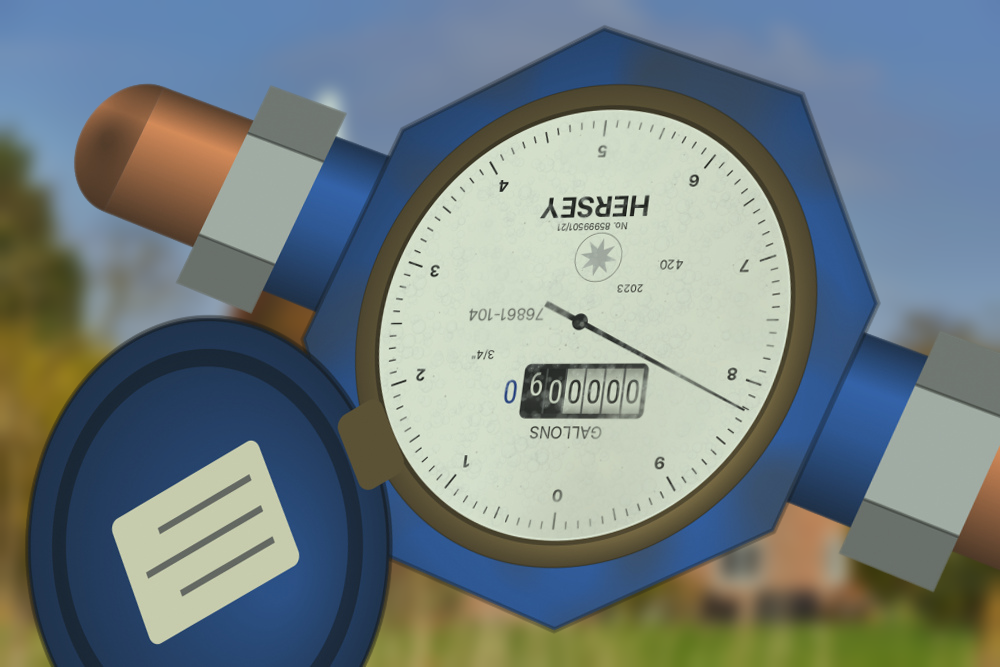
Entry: 88.2 gal
